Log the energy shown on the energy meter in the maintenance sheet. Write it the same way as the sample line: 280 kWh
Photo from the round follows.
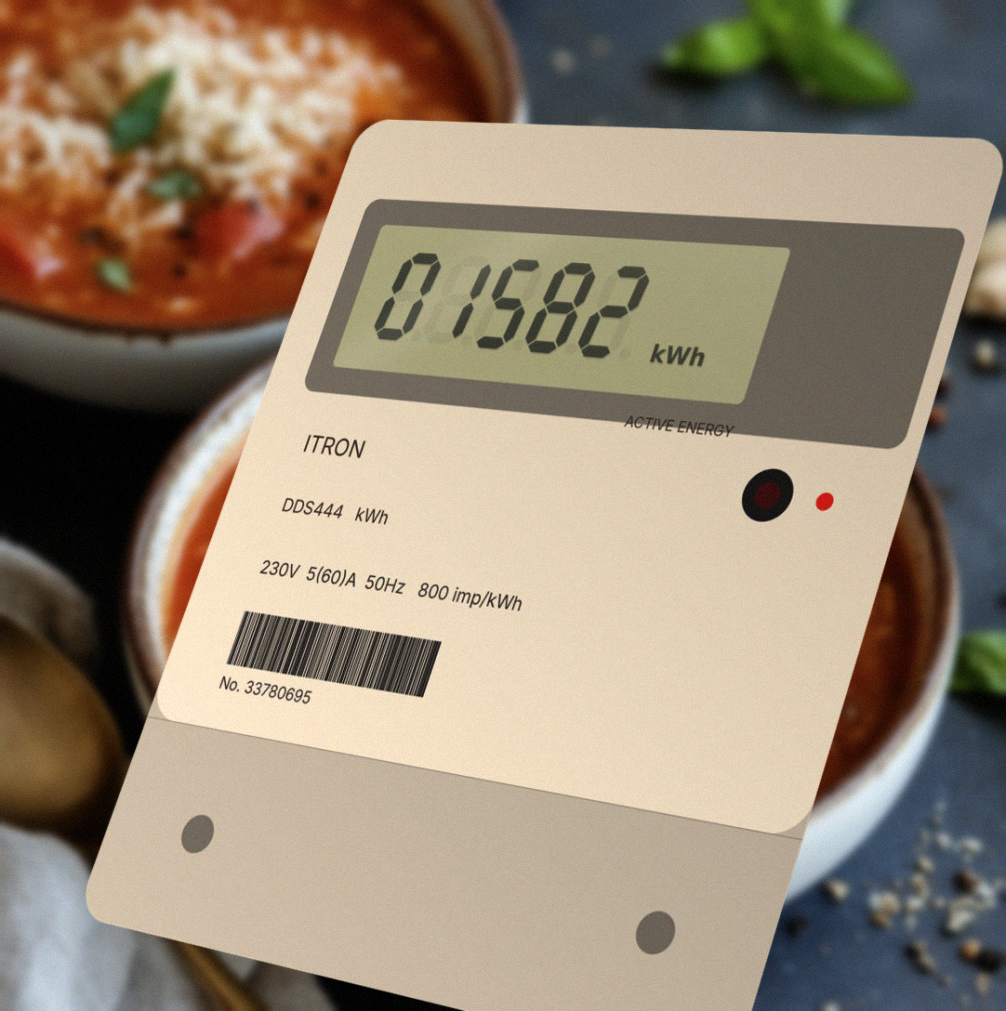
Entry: 1582 kWh
